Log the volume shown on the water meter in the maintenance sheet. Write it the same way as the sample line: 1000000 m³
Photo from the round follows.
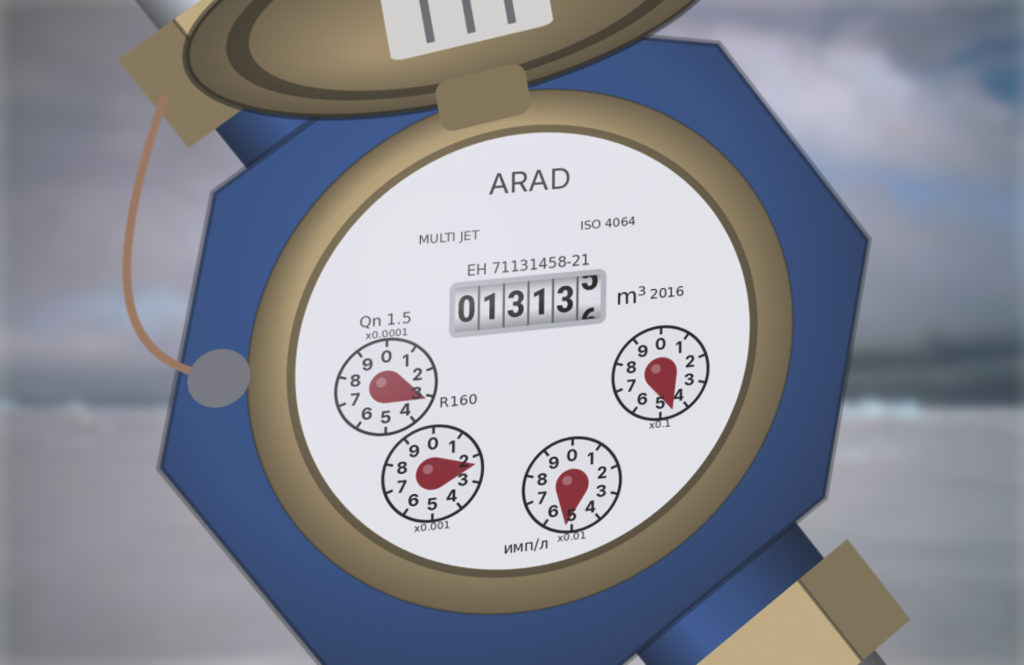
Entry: 13135.4523 m³
